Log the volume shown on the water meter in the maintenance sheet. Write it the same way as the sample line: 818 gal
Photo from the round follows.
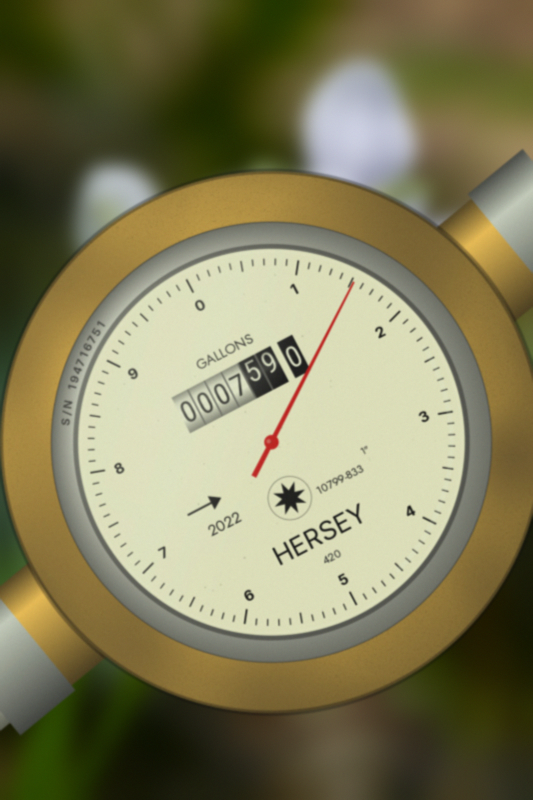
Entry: 7591.5 gal
